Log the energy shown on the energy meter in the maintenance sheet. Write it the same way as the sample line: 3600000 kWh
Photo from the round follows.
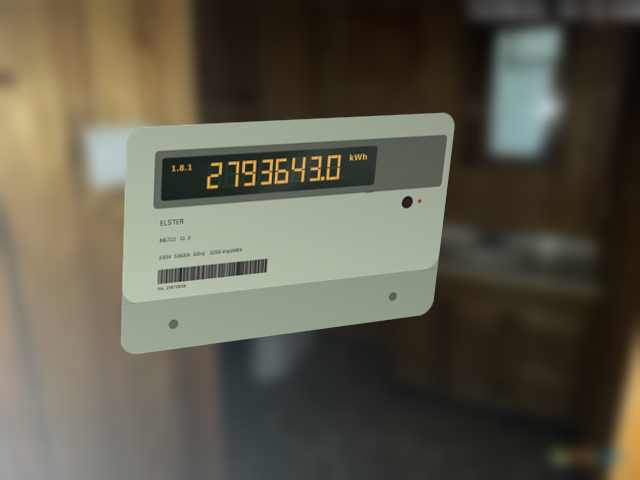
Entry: 2793643.0 kWh
